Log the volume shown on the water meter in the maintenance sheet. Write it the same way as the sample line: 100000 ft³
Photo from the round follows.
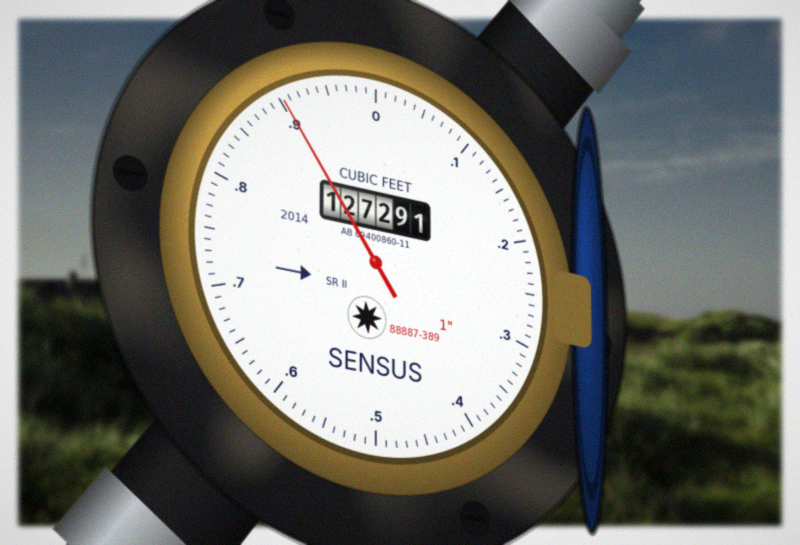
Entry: 127290.90 ft³
